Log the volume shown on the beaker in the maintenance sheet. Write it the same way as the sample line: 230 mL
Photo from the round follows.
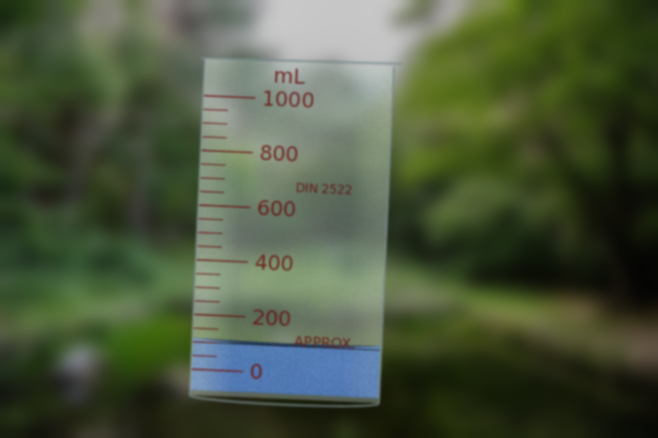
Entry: 100 mL
